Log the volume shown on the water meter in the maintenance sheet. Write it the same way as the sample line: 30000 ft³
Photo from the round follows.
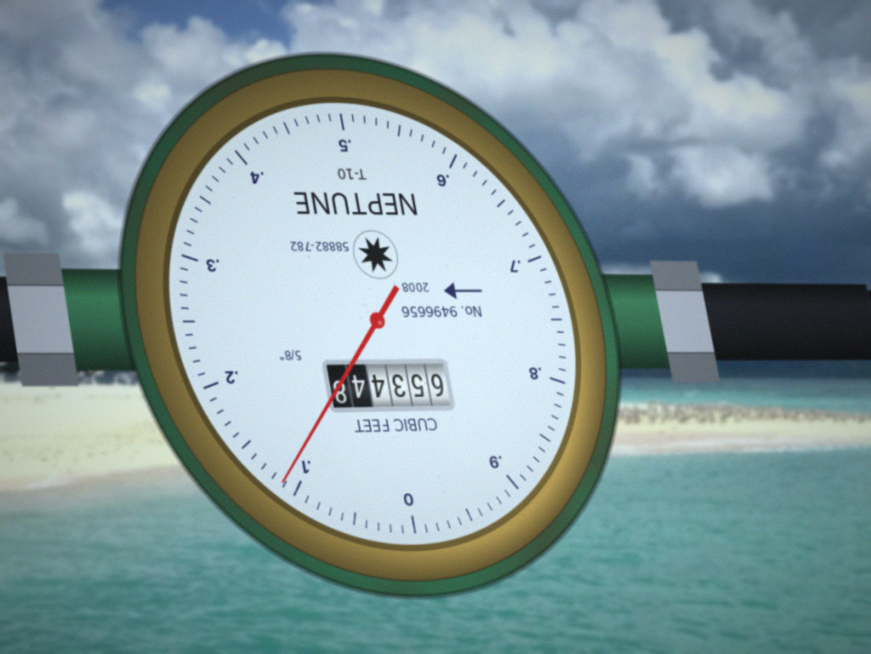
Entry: 653448.11 ft³
